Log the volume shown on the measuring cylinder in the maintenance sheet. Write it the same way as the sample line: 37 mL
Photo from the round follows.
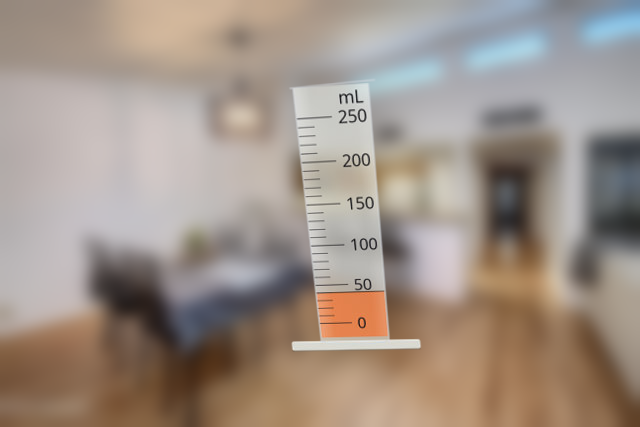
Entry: 40 mL
